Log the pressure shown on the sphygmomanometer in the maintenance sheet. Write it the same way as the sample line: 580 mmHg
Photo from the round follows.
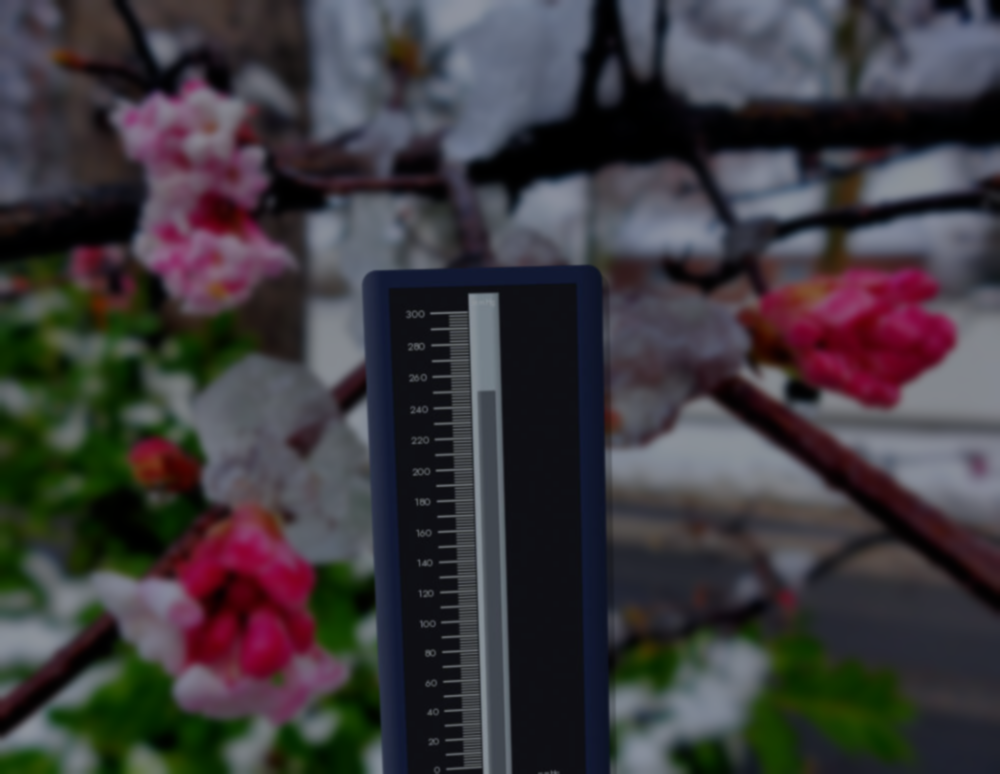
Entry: 250 mmHg
